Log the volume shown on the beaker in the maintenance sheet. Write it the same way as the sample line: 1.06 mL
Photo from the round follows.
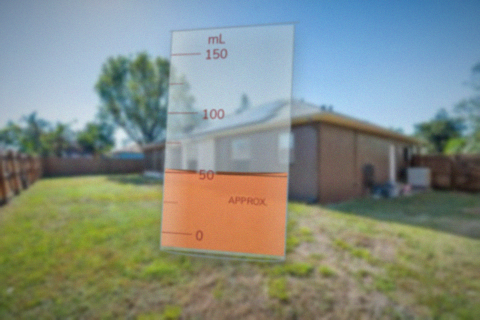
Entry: 50 mL
